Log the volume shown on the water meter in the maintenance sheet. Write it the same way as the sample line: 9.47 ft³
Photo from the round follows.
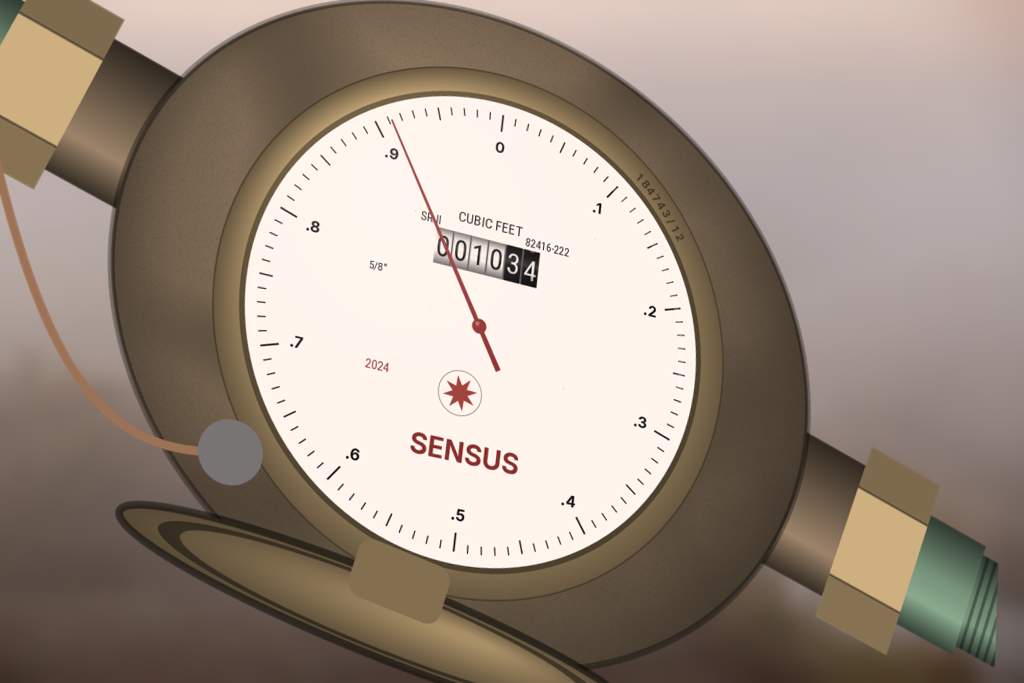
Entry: 1033.91 ft³
